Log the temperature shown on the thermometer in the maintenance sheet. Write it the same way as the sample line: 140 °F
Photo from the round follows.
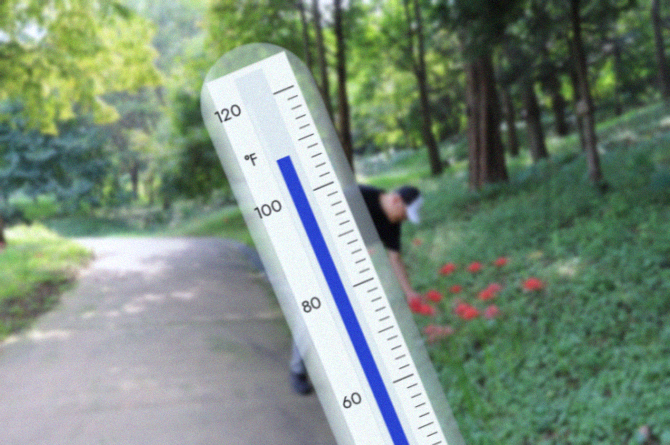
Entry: 108 °F
